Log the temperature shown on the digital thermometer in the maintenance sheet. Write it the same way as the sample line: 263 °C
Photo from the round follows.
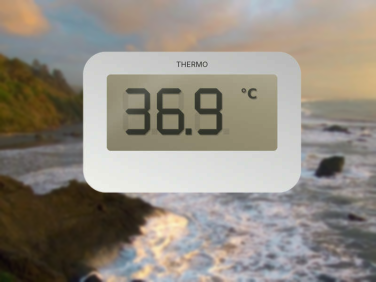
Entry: 36.9 °C
